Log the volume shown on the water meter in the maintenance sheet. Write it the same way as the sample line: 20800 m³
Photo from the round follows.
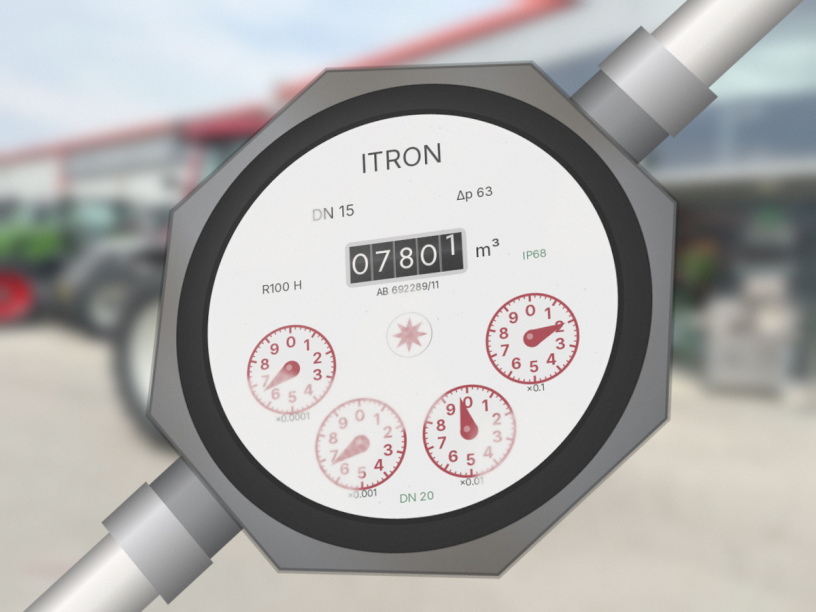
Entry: 7801.1966 m³
